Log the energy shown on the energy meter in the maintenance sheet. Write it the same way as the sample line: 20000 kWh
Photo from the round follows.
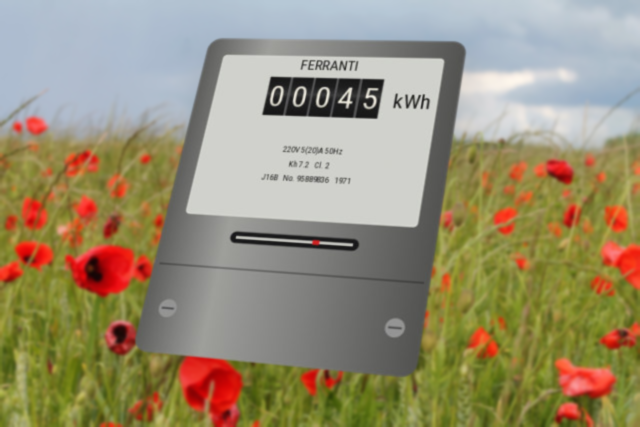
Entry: 45 kWh
